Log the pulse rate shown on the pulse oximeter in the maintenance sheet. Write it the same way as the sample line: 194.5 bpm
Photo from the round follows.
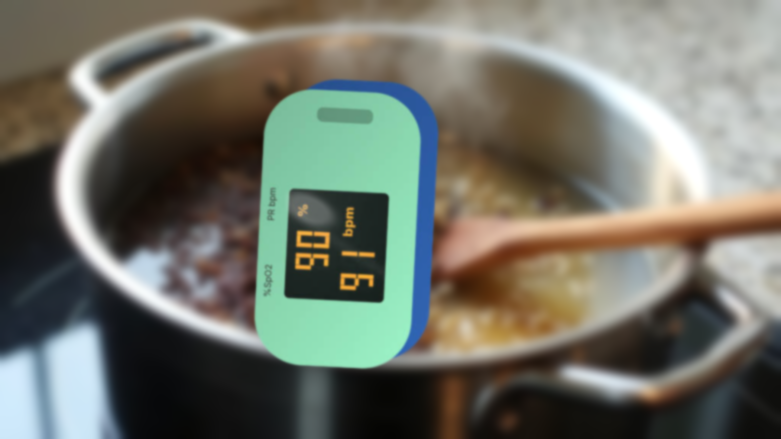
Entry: 91 bpm
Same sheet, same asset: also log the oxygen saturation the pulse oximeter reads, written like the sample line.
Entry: 90 %
